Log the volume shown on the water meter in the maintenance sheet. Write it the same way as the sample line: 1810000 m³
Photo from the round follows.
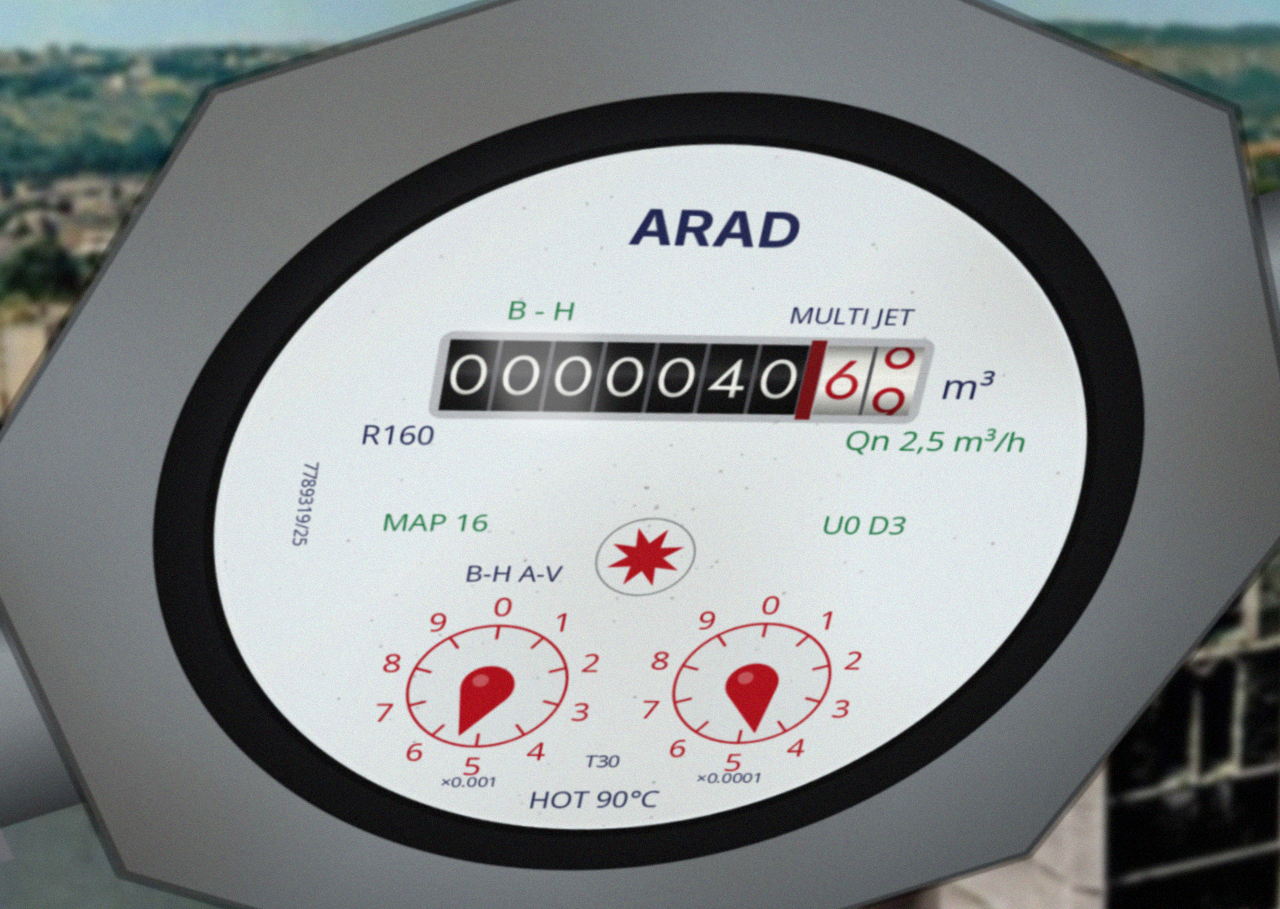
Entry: 40.6854 m³
